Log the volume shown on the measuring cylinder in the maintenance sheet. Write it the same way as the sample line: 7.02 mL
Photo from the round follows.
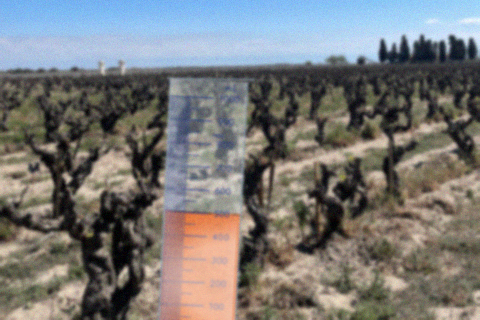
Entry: 500 mL
